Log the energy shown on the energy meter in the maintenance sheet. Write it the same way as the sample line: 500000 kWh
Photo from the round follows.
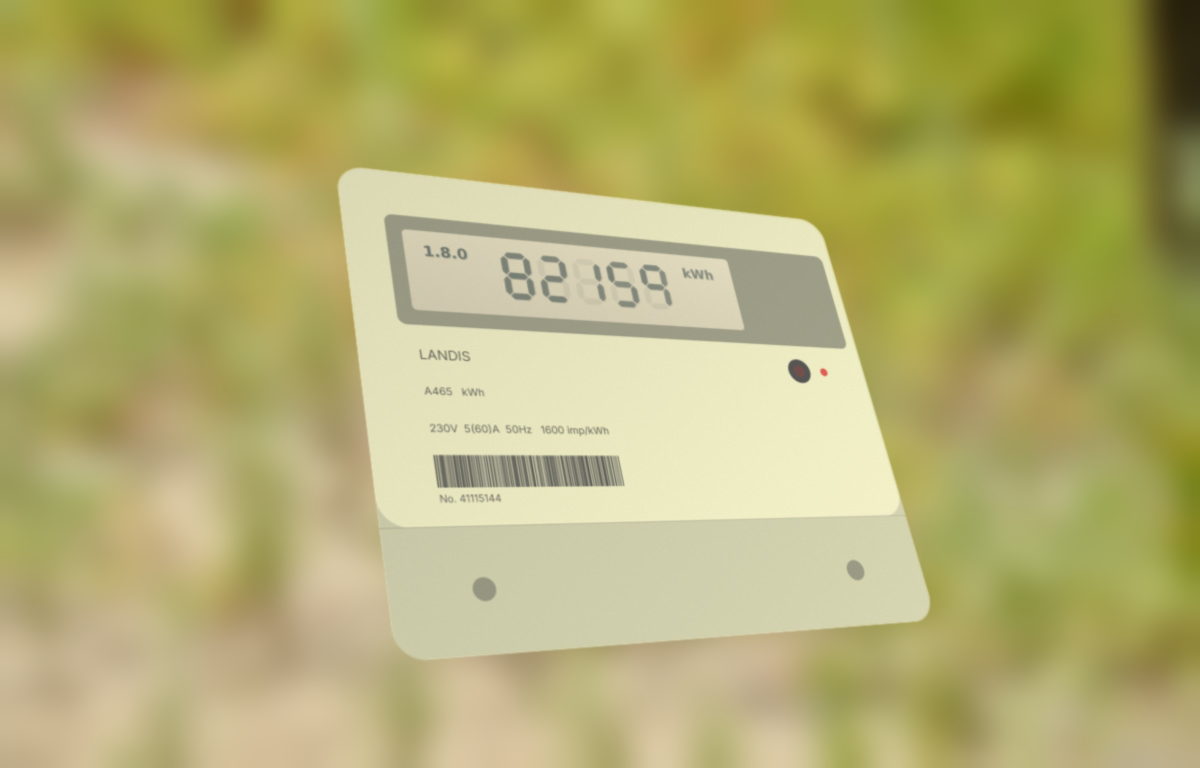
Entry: 82159 kWh
